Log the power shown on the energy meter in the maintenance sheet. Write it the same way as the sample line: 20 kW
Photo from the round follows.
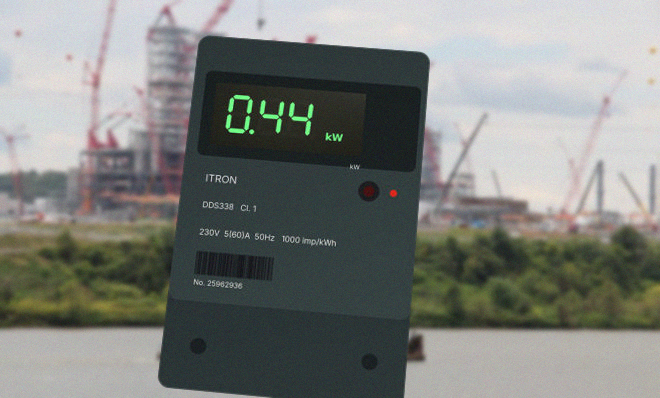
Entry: 0.44 kW
